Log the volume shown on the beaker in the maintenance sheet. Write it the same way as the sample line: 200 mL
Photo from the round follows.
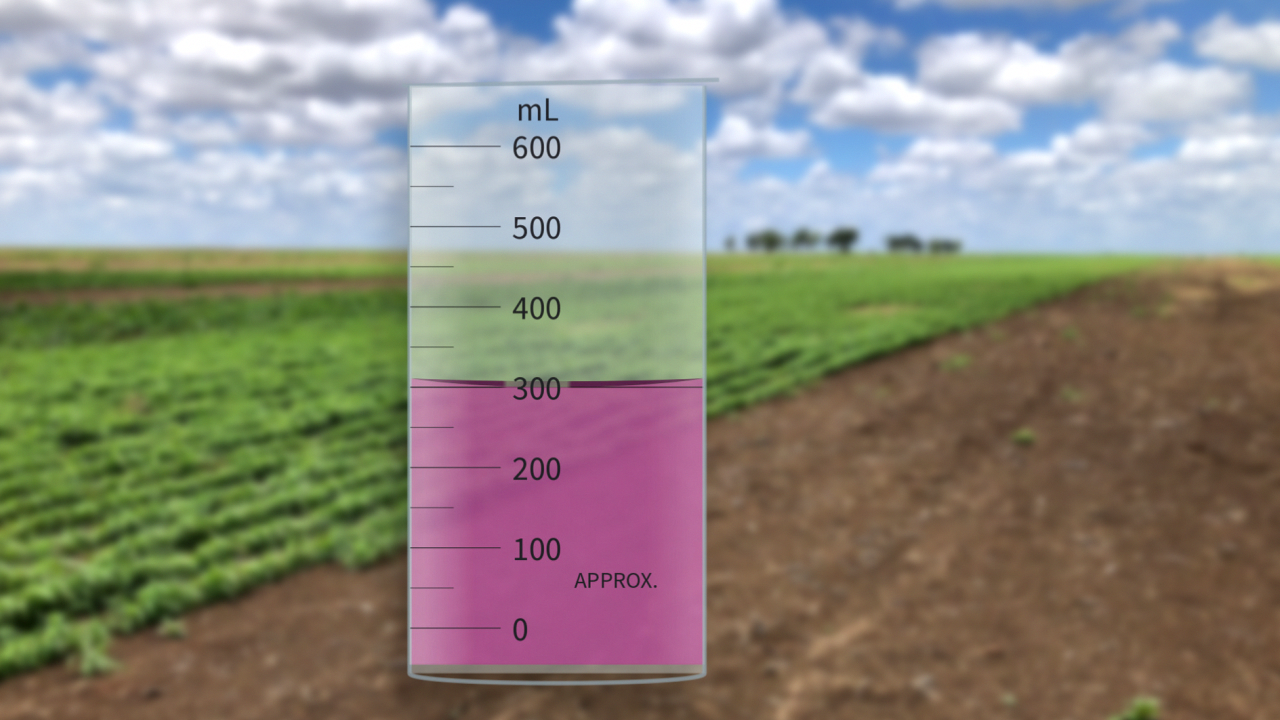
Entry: 300 mL
